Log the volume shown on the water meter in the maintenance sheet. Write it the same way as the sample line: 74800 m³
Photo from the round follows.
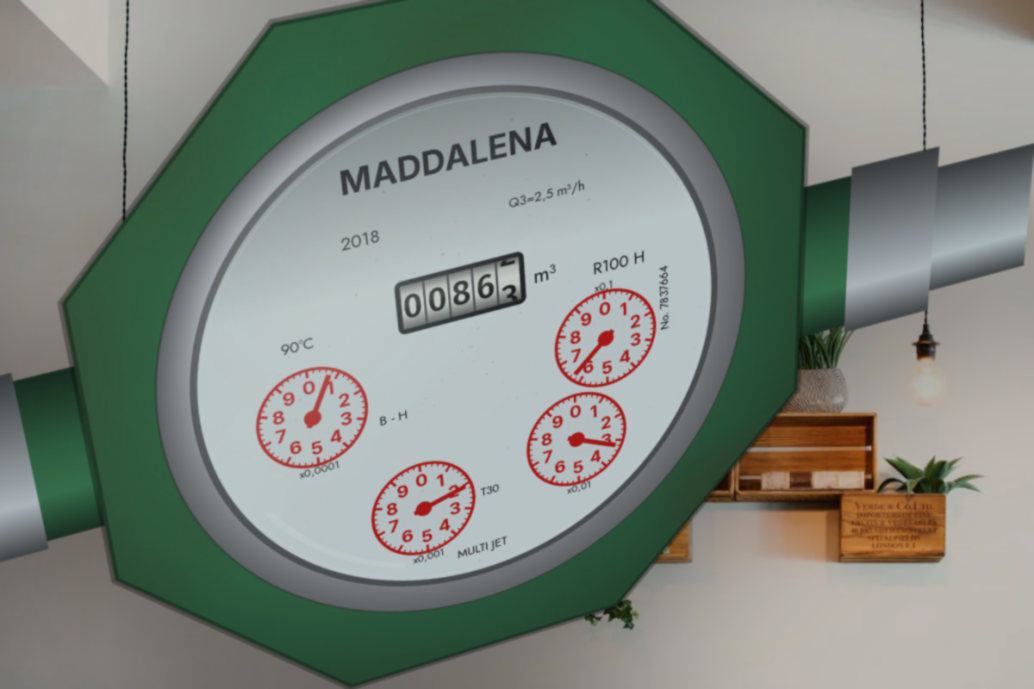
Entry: 862.6320 m³
